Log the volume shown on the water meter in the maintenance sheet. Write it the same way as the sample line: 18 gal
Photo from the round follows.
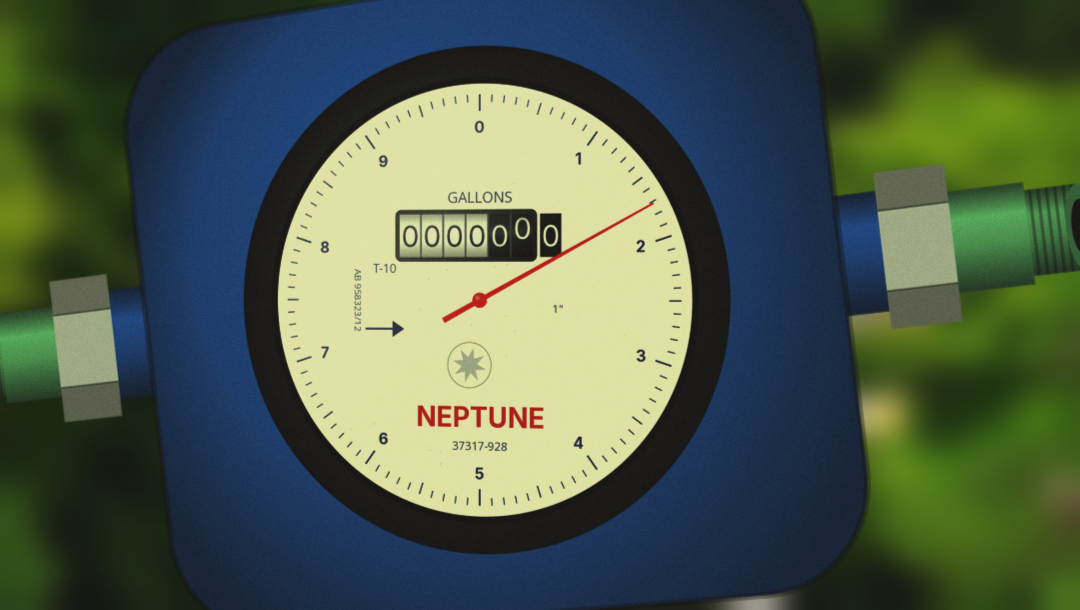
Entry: 1.7 gal
